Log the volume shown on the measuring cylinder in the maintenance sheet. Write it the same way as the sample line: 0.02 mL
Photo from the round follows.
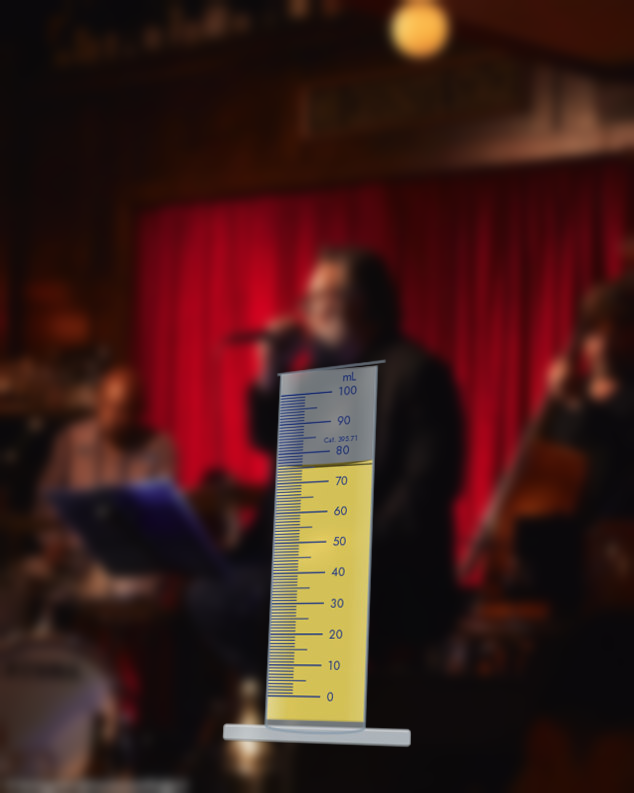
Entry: 75 mL
